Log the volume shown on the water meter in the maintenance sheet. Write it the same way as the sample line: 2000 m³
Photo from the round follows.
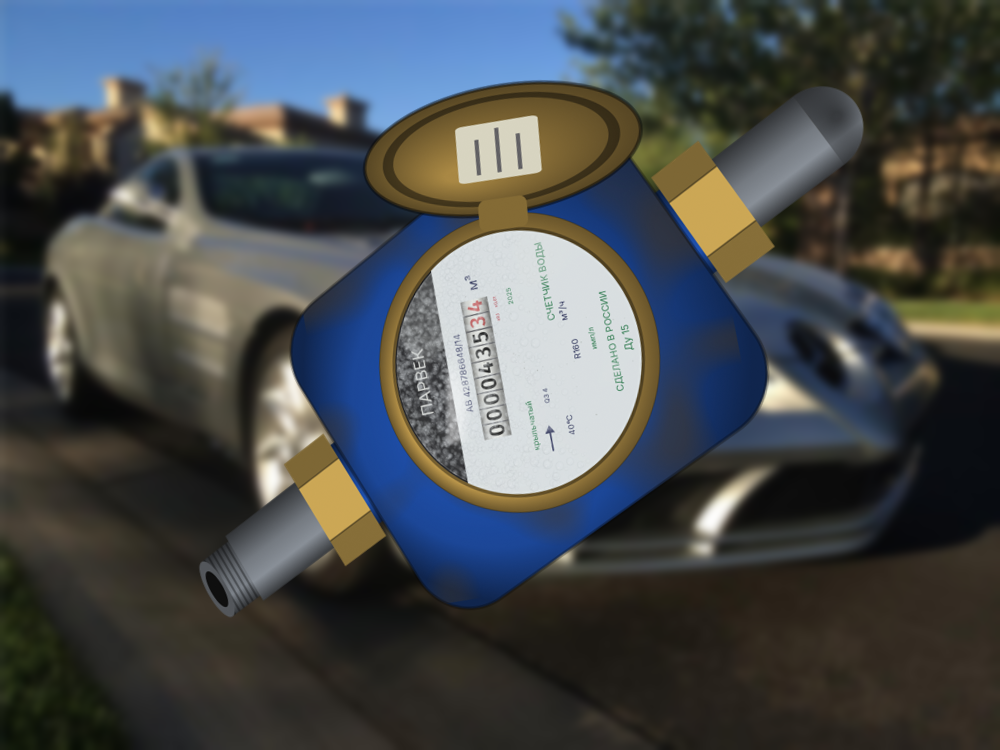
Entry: 435.34 m³
